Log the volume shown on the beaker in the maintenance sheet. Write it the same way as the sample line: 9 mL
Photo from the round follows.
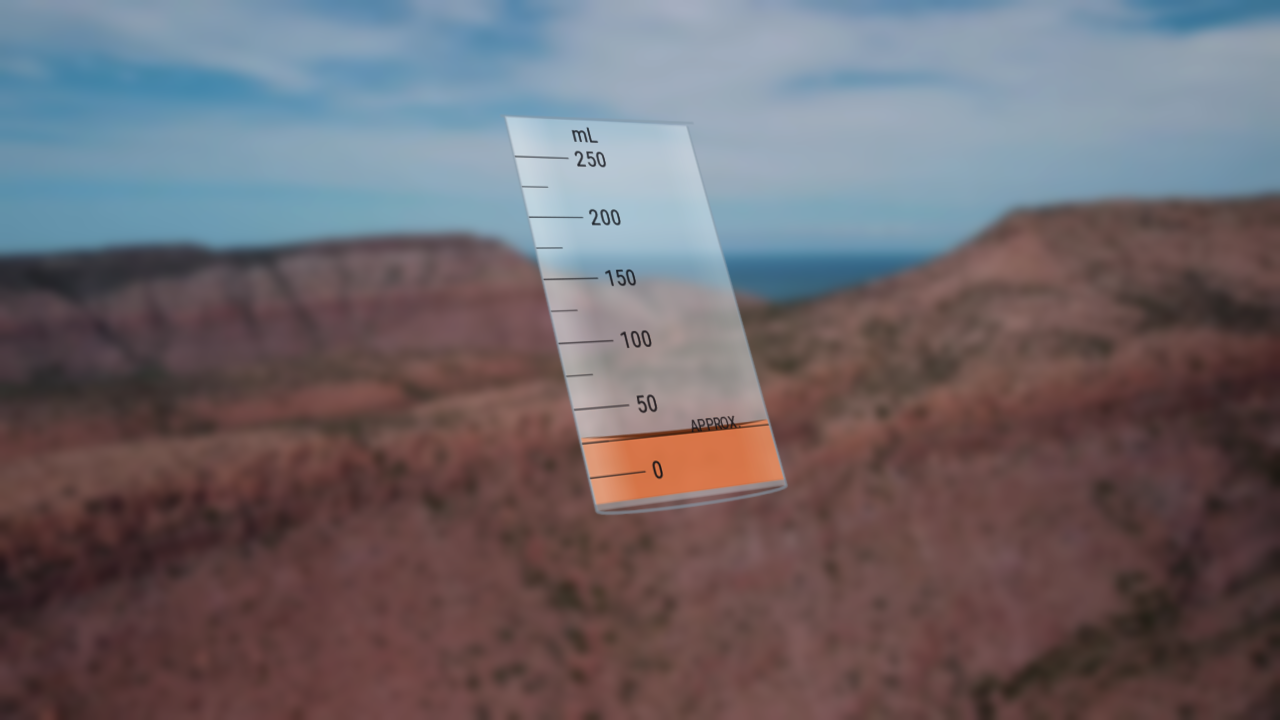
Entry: 25 mL
